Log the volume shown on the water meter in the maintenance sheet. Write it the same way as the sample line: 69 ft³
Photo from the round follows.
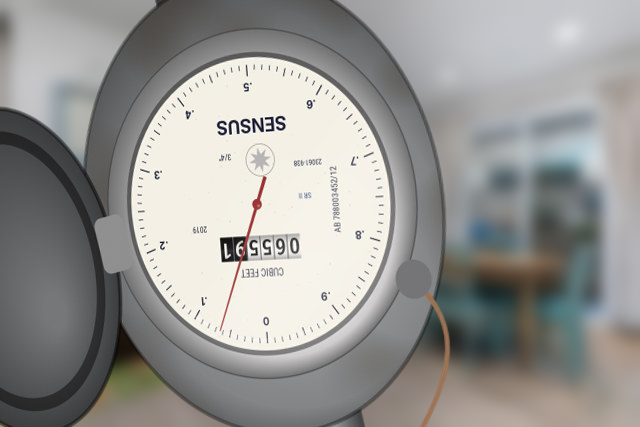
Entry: 65591.06 ft³
